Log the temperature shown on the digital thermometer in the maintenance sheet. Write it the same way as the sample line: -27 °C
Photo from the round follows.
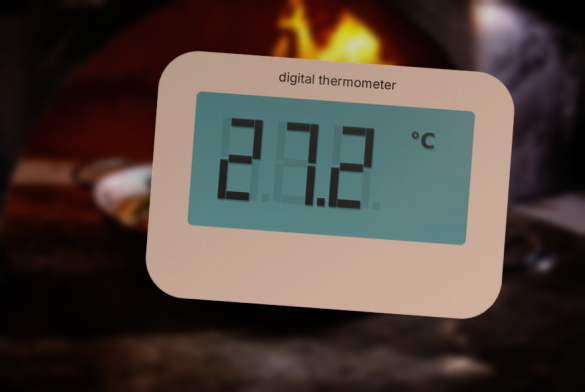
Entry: 27.2 °C
